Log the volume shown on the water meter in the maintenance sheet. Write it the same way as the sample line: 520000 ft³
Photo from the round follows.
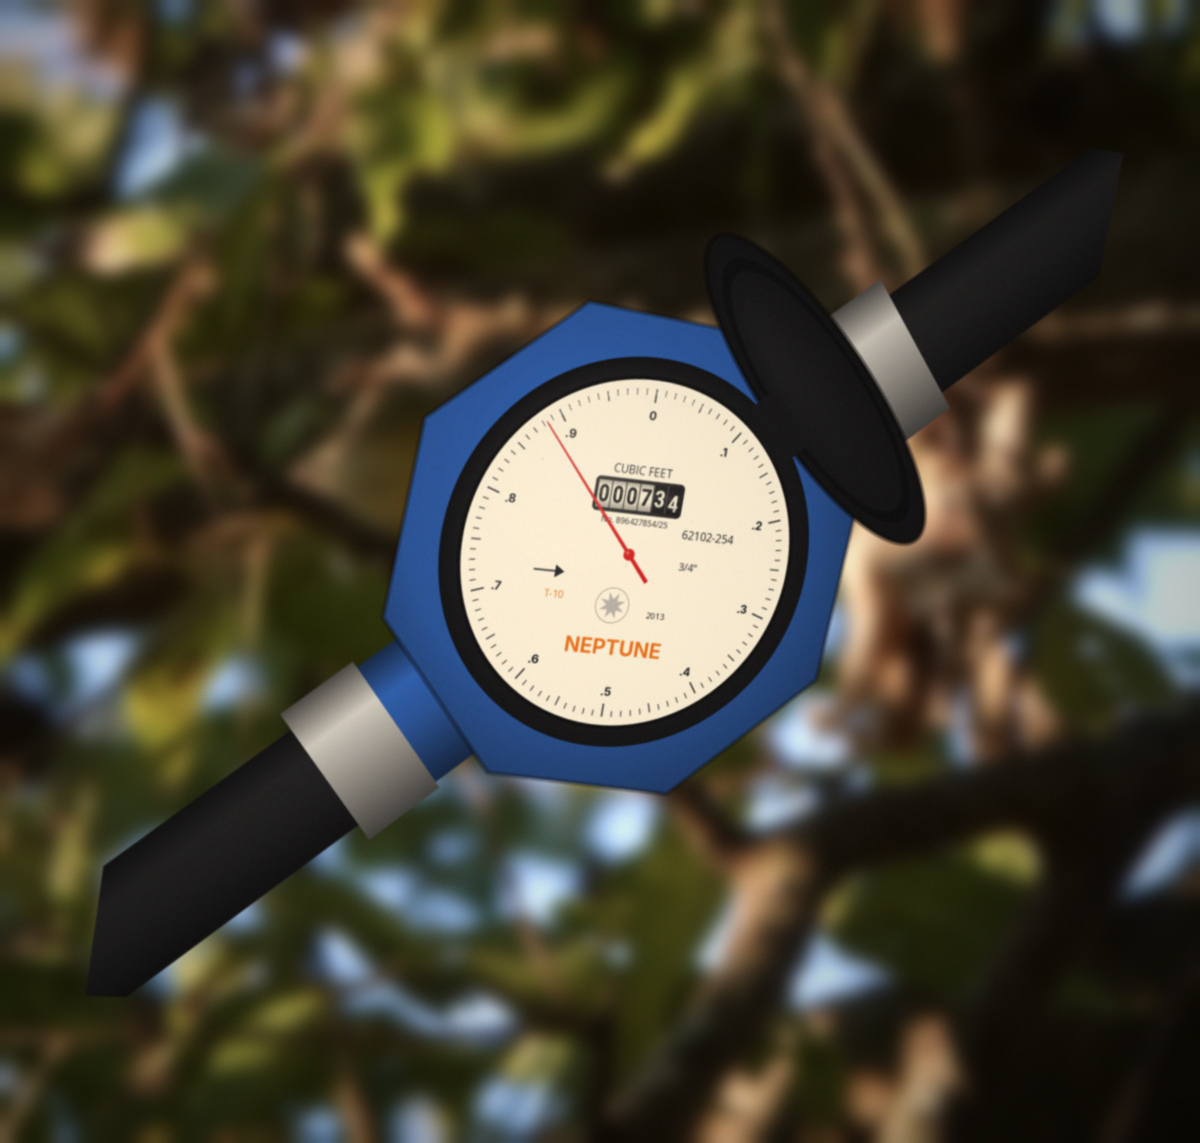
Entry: 733.88 ft³
